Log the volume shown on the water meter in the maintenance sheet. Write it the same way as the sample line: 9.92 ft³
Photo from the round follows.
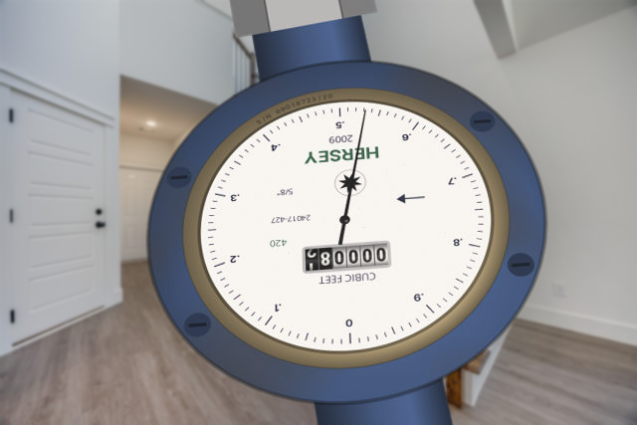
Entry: 81.53 ft³
